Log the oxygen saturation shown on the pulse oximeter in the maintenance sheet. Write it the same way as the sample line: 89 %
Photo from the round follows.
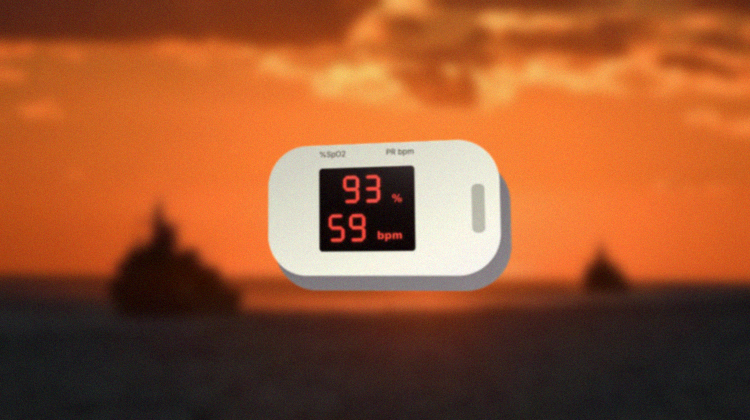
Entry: 93 %
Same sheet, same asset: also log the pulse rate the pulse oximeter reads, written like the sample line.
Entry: 59 bpm
